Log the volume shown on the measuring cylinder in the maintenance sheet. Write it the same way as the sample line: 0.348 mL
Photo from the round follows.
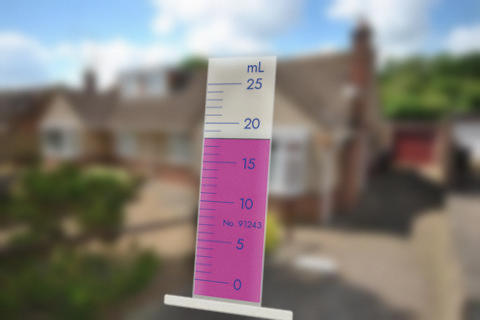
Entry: 18 mL
